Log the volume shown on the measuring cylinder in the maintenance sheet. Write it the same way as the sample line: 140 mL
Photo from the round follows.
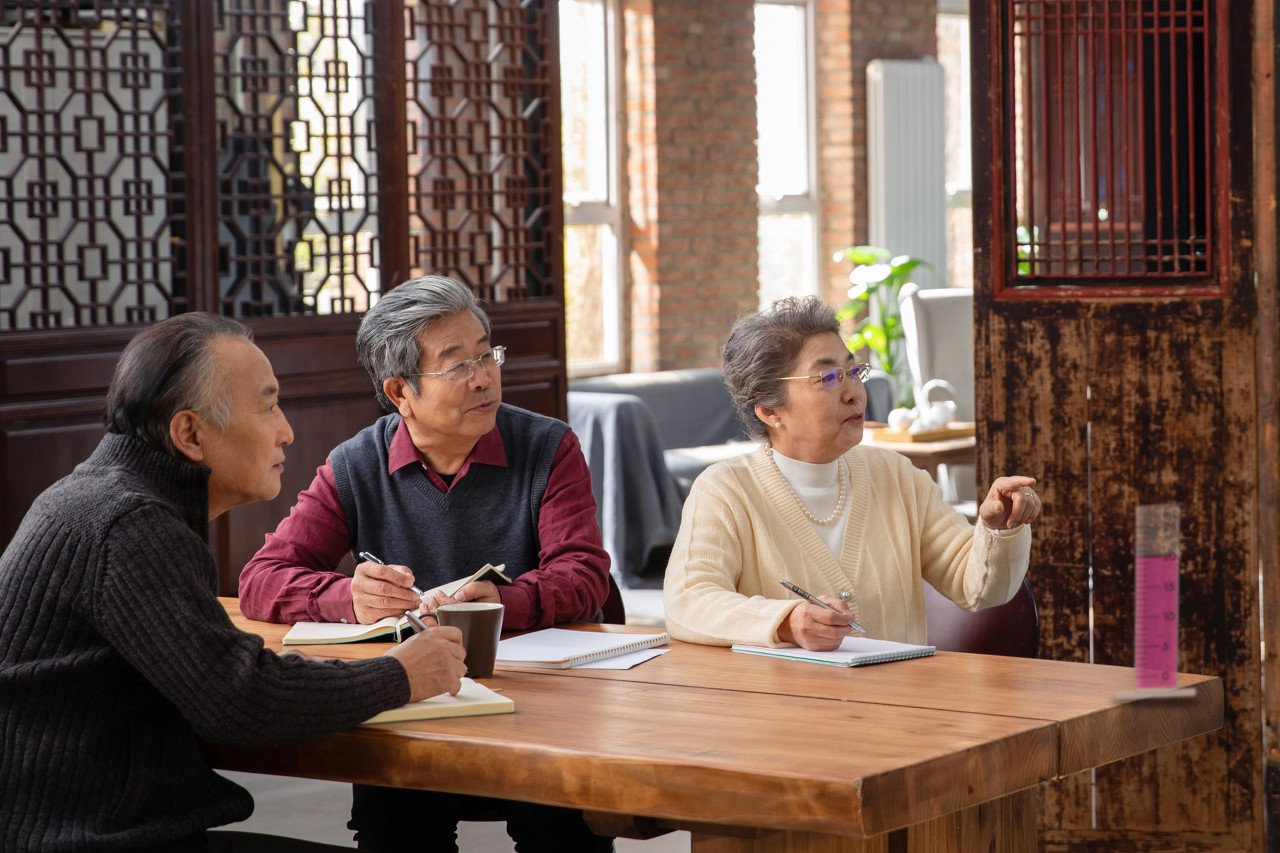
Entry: 20 mL
